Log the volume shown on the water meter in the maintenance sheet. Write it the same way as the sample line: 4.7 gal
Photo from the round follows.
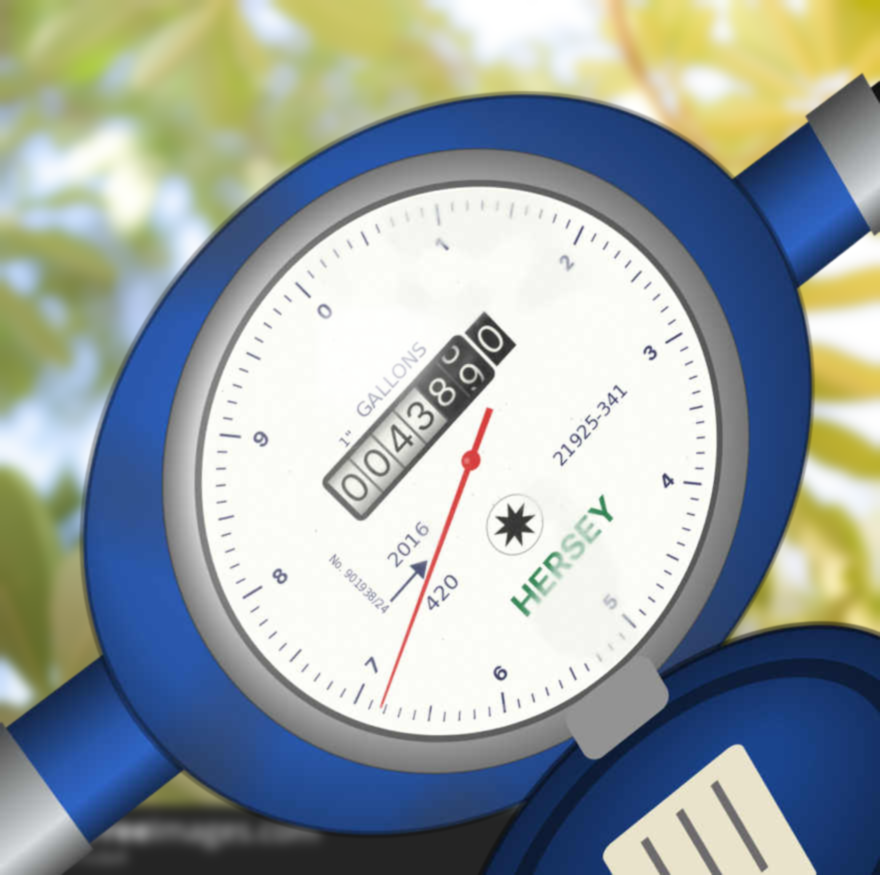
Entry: 43886.8 gal
